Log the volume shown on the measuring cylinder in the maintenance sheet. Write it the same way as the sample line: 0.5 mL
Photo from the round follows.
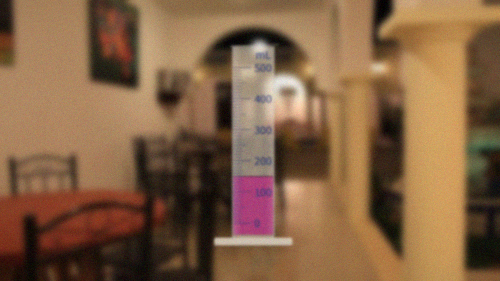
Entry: 150 mL
